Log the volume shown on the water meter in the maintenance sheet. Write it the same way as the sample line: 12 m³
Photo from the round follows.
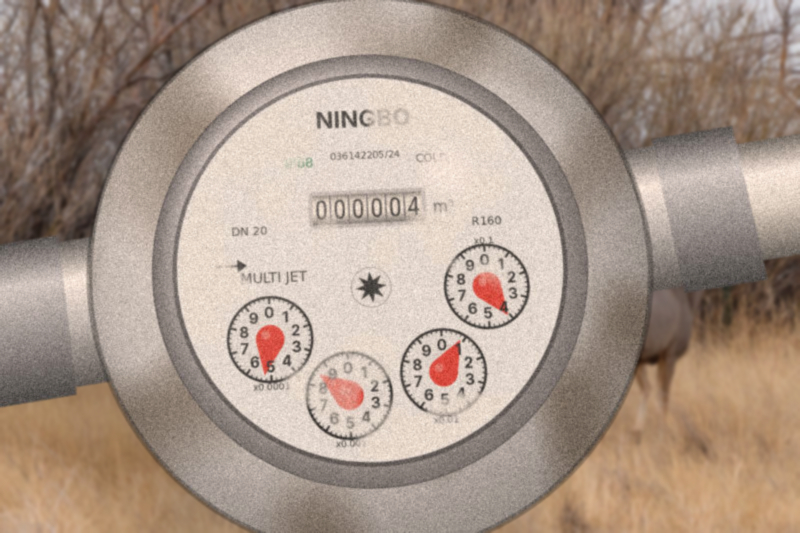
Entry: 4.4085 m³
